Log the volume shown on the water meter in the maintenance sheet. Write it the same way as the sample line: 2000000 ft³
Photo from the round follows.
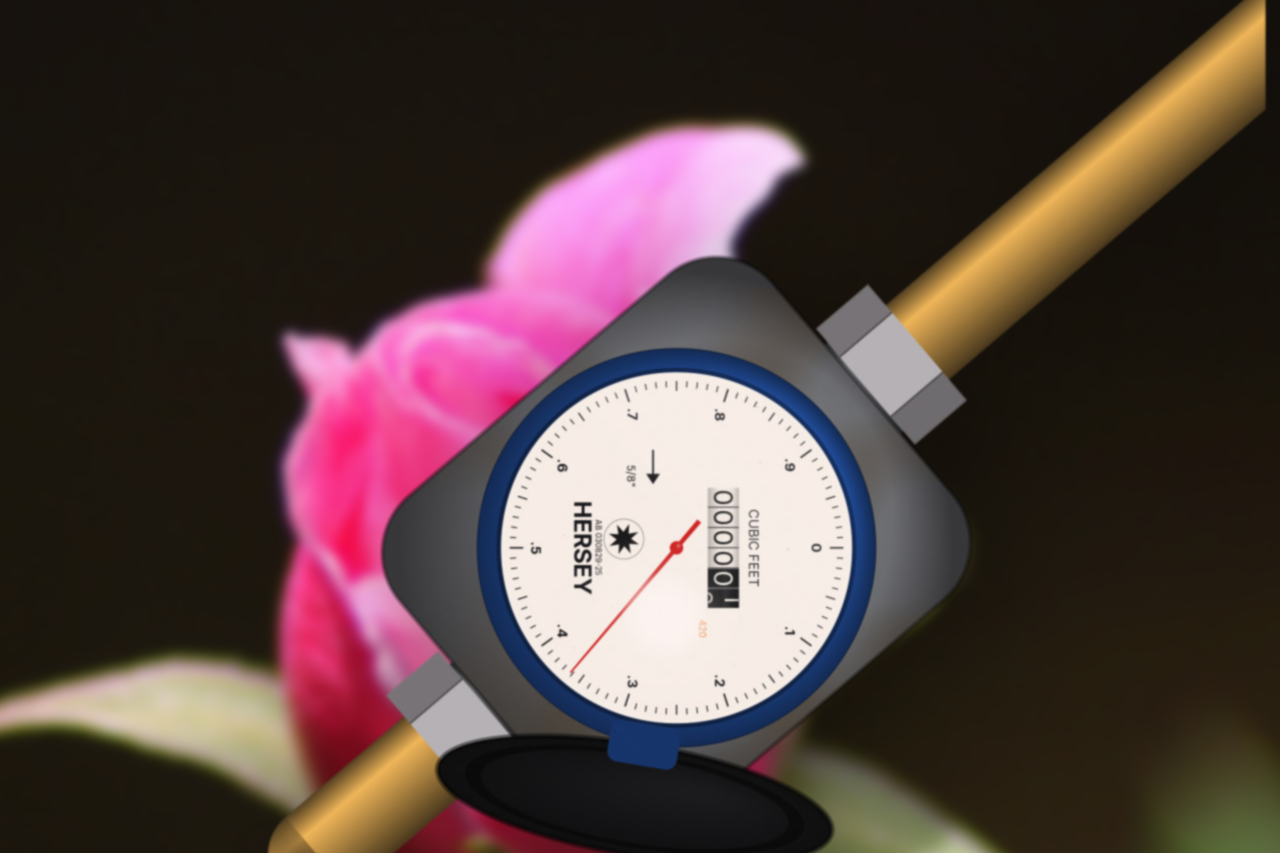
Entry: 1.36 ft³
